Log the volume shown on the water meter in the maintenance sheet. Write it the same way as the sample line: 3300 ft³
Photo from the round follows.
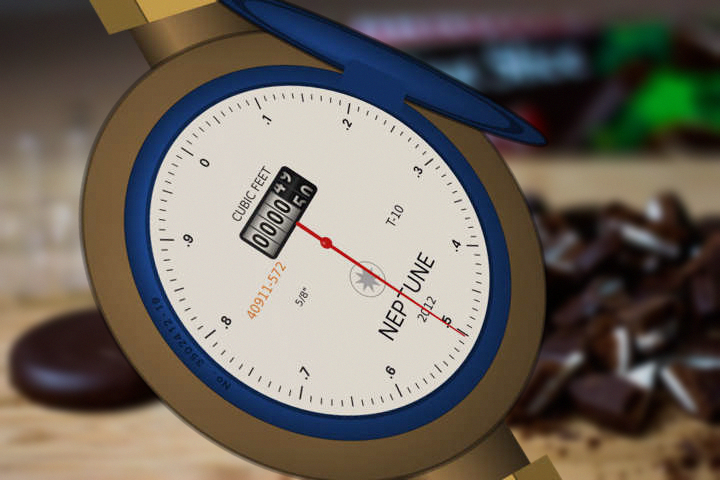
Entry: 49.50 ft³
